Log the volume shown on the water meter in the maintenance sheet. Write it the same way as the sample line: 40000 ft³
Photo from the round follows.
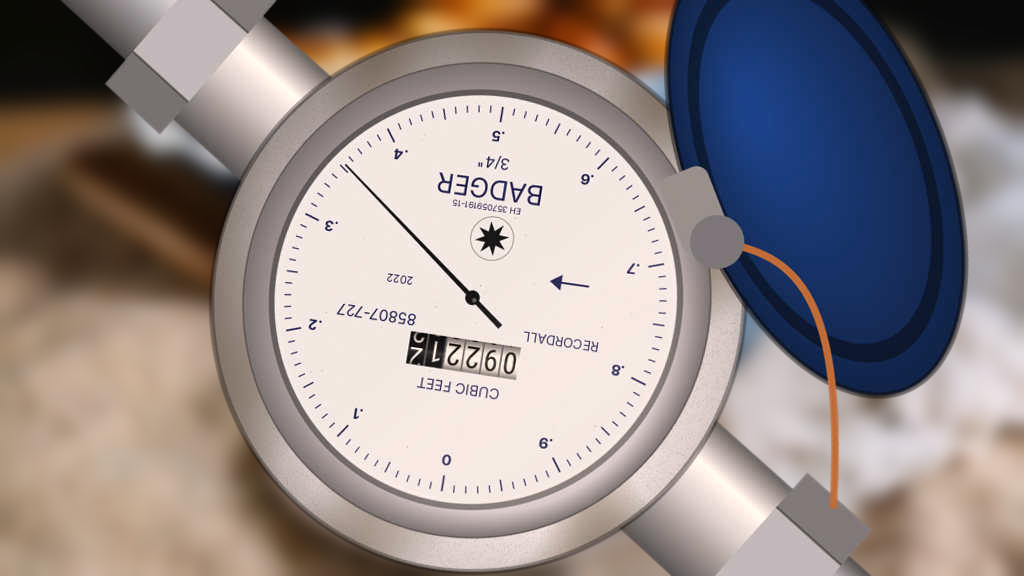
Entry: 92212.35 ft³
